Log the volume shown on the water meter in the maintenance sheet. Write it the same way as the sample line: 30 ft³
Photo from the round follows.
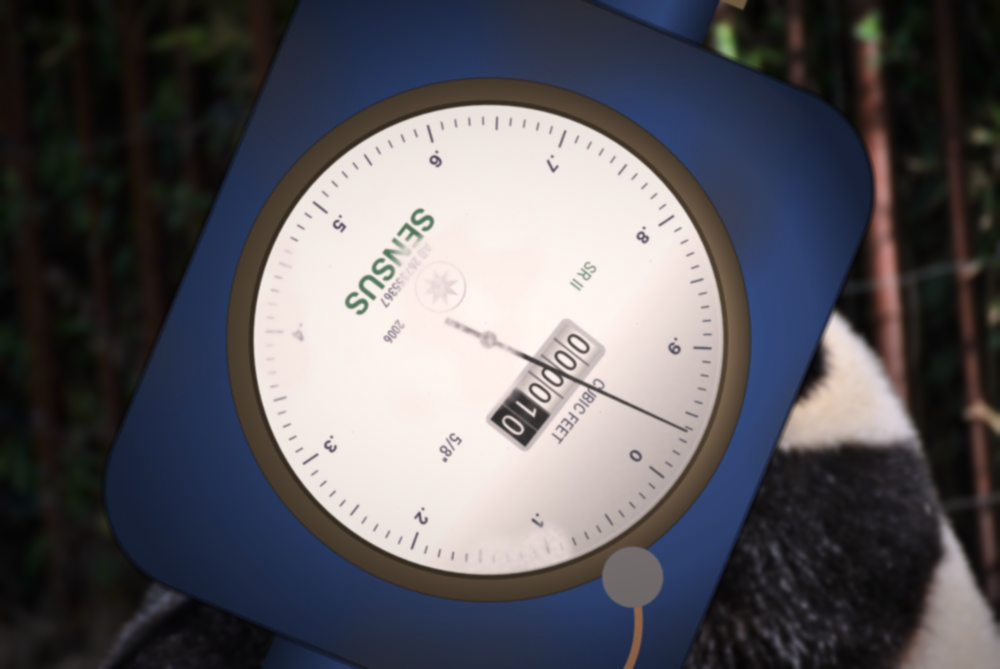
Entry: 9.96 ft³
